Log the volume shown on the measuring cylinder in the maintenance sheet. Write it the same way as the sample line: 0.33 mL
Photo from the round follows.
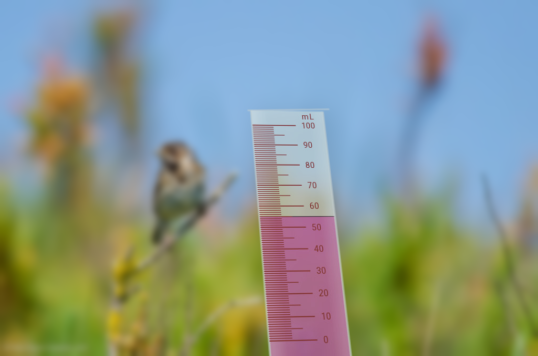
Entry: 55 mL
